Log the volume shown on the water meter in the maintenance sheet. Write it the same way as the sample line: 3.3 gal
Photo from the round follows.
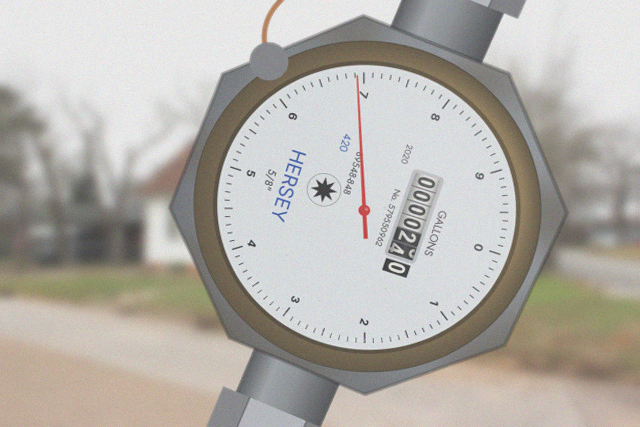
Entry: 236.9 gal
